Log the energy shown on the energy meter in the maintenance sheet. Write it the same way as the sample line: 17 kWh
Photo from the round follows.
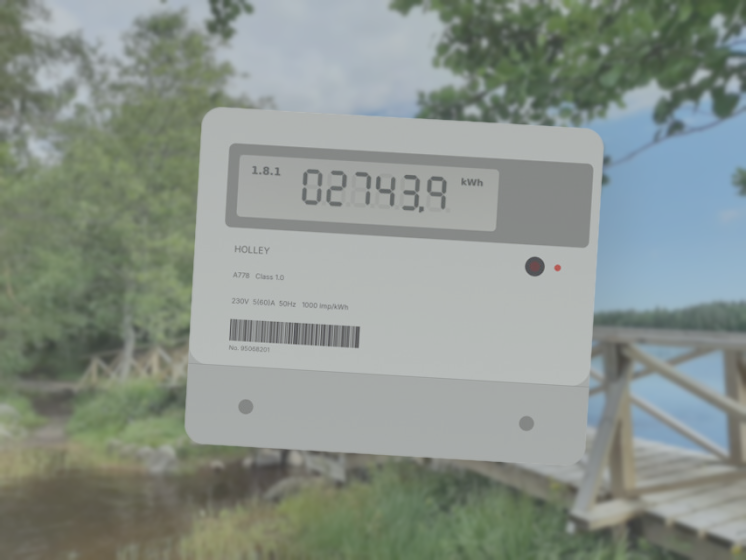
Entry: 2743.9 kWh
